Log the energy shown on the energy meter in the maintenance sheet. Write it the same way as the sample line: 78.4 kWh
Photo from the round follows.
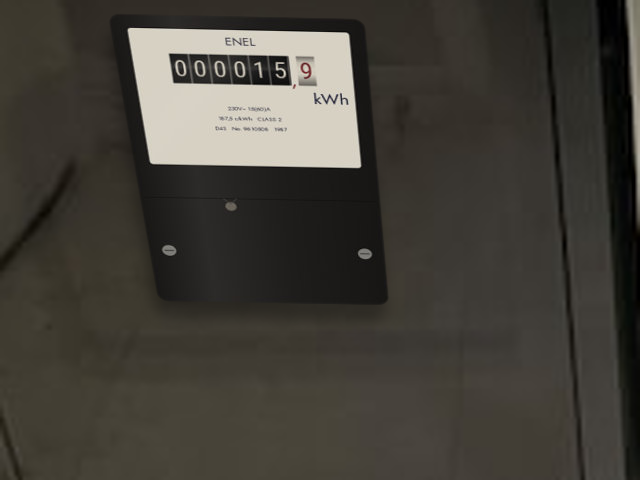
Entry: 15.9 kWh
